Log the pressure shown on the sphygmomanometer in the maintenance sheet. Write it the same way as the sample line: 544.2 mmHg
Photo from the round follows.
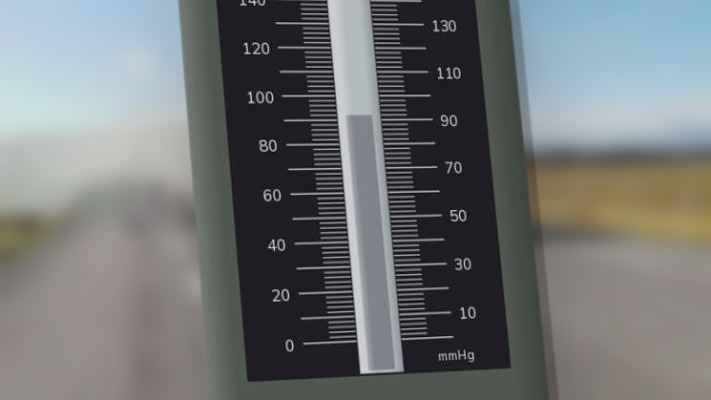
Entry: 92 mmHg
